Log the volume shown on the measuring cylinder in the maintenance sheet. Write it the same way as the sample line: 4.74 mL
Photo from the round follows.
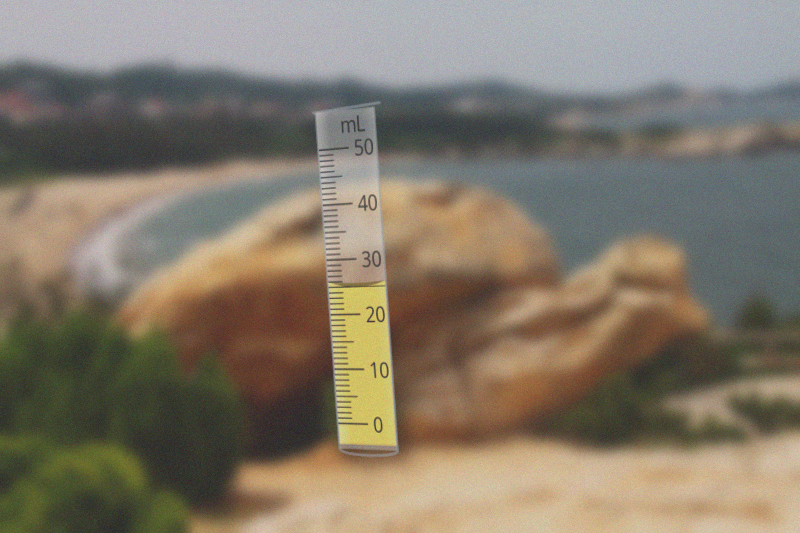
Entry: 25 mL
